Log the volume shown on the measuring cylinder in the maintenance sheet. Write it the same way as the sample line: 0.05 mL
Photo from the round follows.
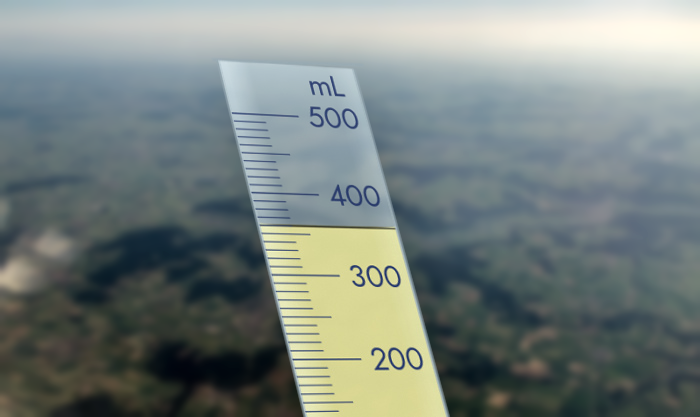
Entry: 360 mL
